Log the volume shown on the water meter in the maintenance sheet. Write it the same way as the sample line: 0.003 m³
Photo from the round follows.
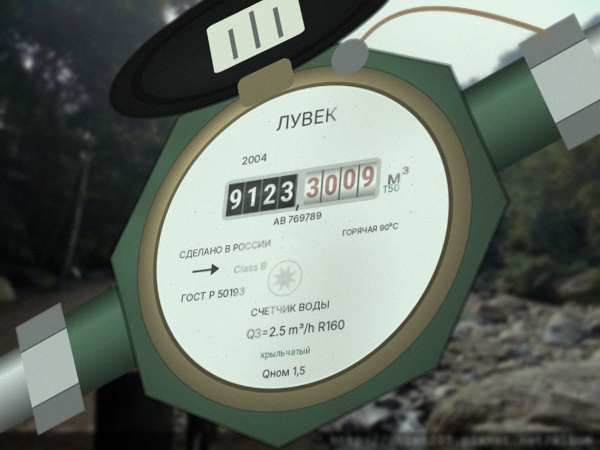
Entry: 9123.3009 m³
